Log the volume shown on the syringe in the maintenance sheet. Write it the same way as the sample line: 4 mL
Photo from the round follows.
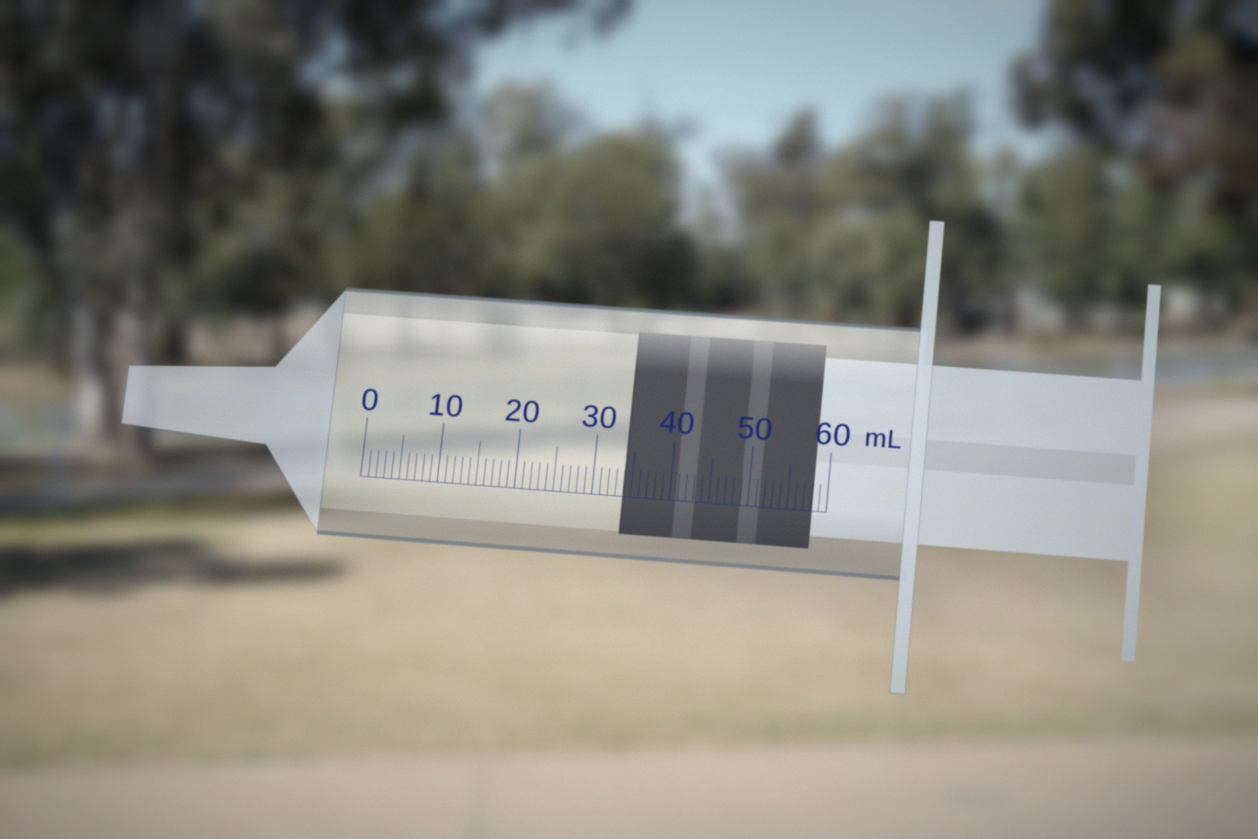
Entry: 34 mL
